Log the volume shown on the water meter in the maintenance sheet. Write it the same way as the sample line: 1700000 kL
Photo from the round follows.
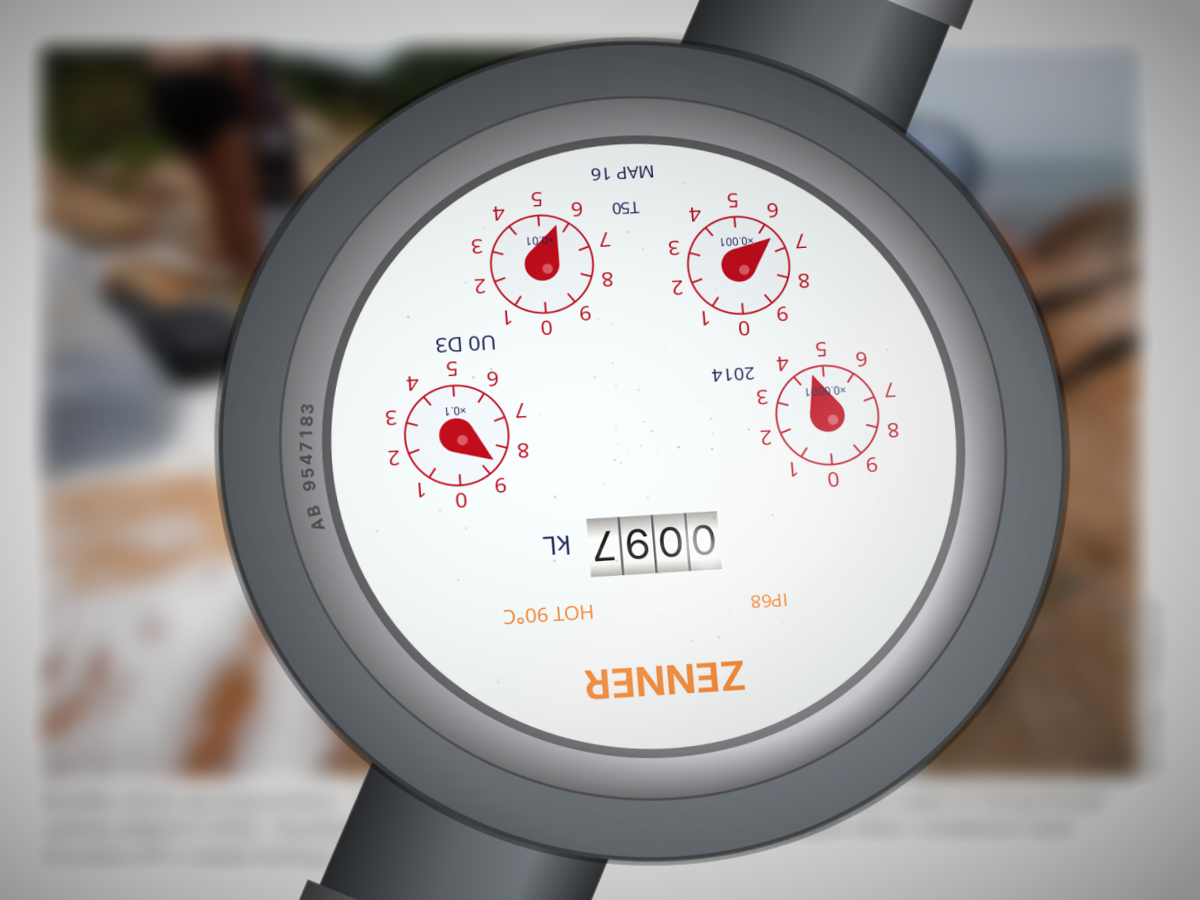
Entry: 97.8564 kL
